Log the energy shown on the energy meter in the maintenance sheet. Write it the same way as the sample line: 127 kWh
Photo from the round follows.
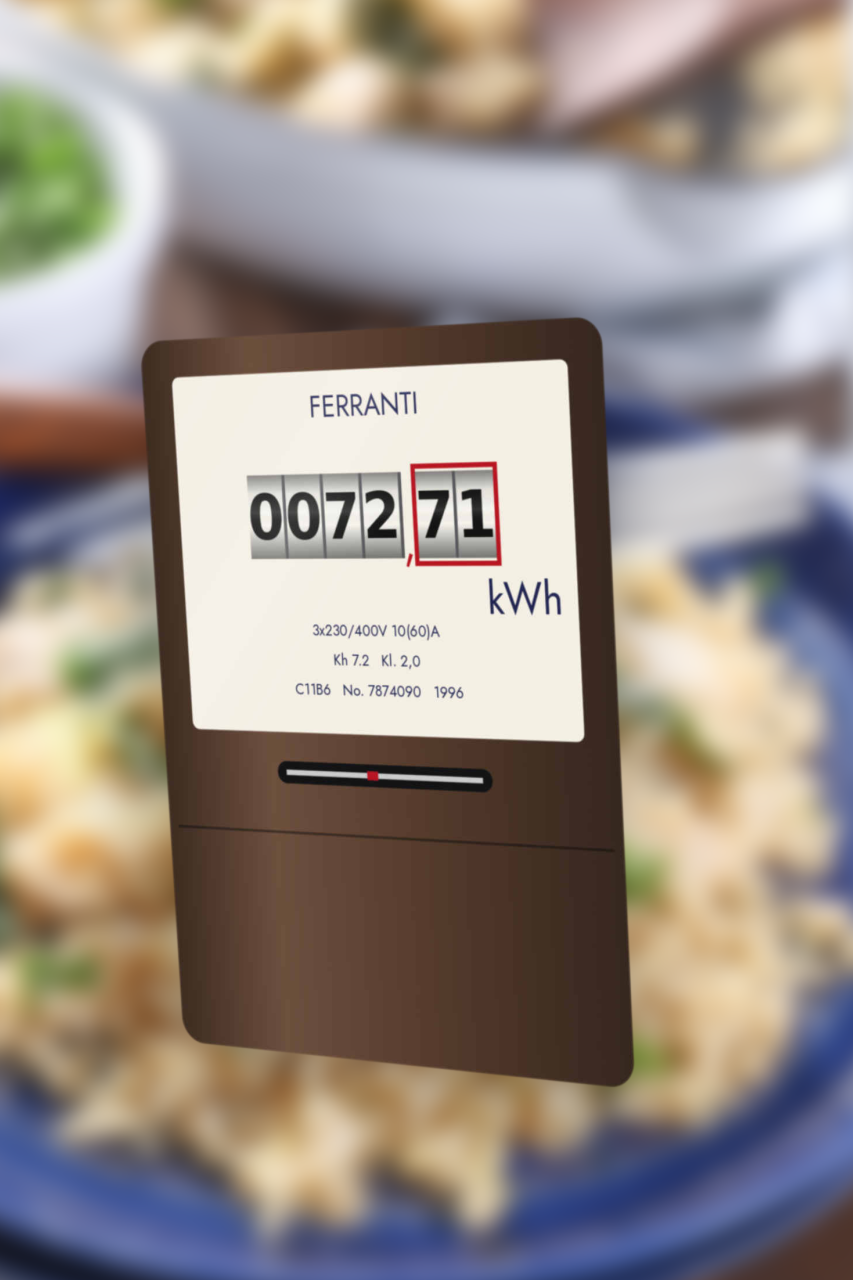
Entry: 72.71 kWh
